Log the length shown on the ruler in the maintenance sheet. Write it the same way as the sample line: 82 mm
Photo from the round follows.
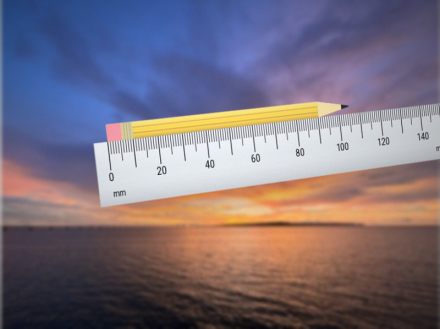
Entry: 105 mm
